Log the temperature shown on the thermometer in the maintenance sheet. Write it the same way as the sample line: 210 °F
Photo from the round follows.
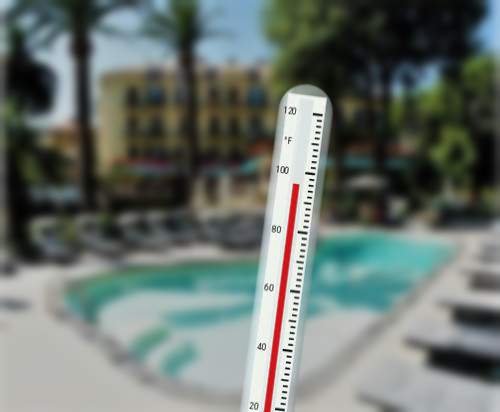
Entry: 96 °F
